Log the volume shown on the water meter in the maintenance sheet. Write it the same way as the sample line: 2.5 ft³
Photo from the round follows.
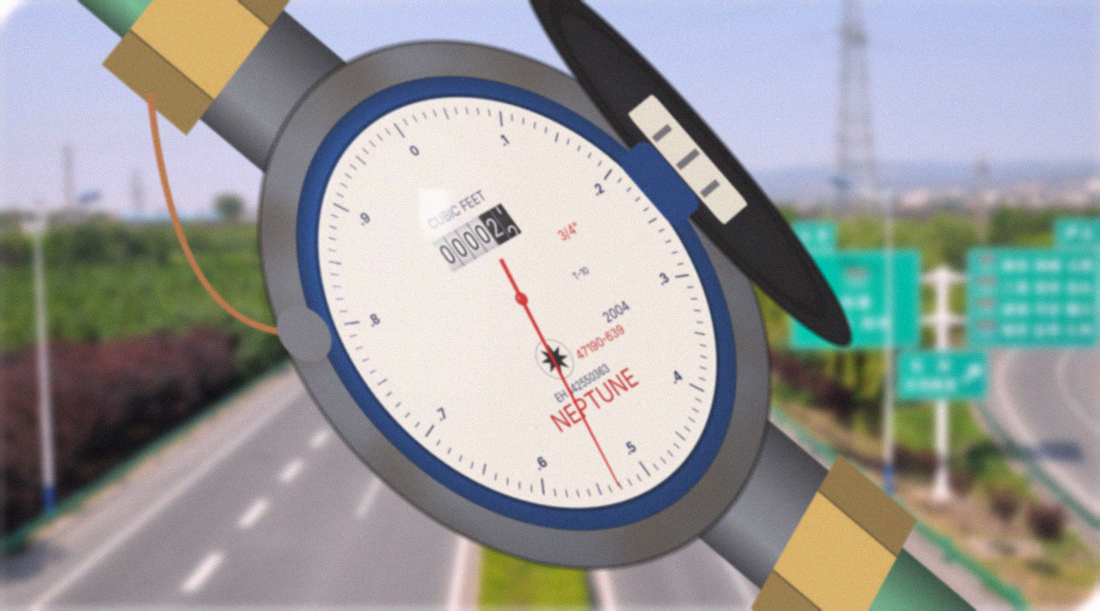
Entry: 21.53 ft³
